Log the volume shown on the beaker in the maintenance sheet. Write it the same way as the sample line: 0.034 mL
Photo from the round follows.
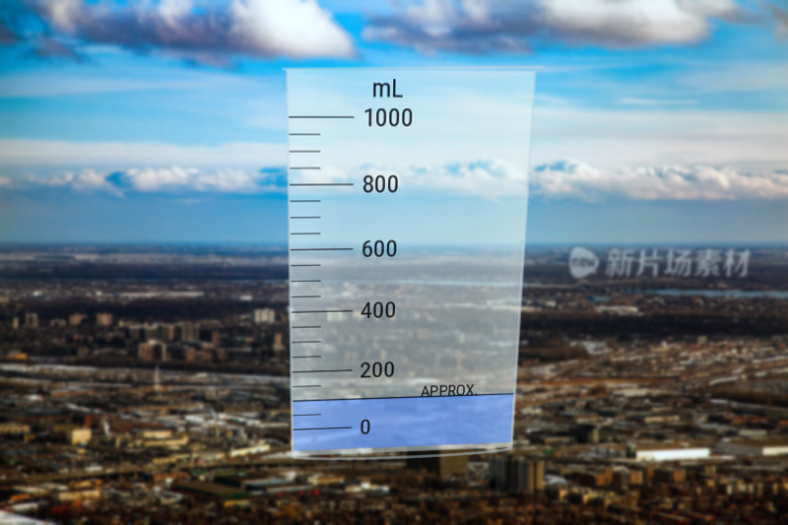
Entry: 100 mL
